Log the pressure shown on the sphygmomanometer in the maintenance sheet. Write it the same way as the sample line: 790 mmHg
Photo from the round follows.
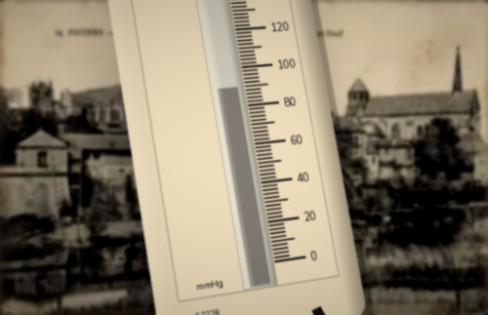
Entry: 90 mmHg
